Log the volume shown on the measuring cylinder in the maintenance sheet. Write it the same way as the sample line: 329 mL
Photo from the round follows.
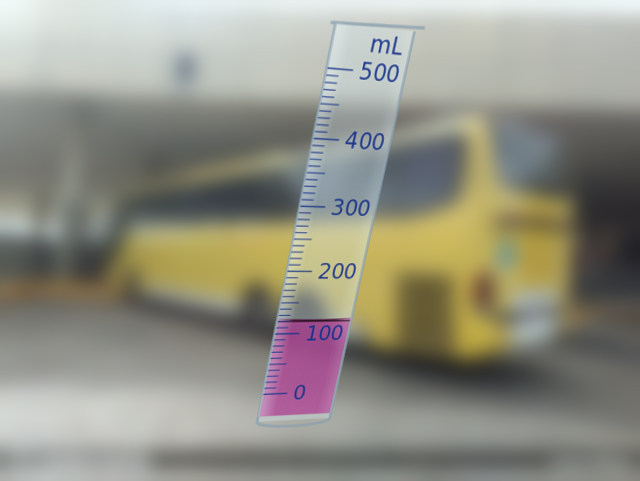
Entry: 120 mL
